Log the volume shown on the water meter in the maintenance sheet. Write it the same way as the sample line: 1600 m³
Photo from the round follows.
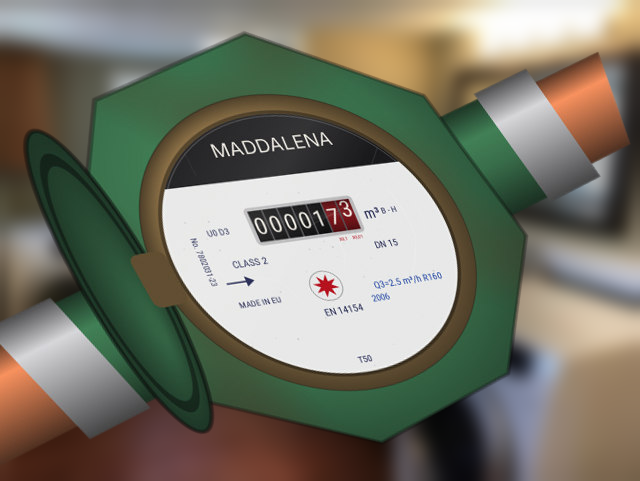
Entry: 1.73 m³
